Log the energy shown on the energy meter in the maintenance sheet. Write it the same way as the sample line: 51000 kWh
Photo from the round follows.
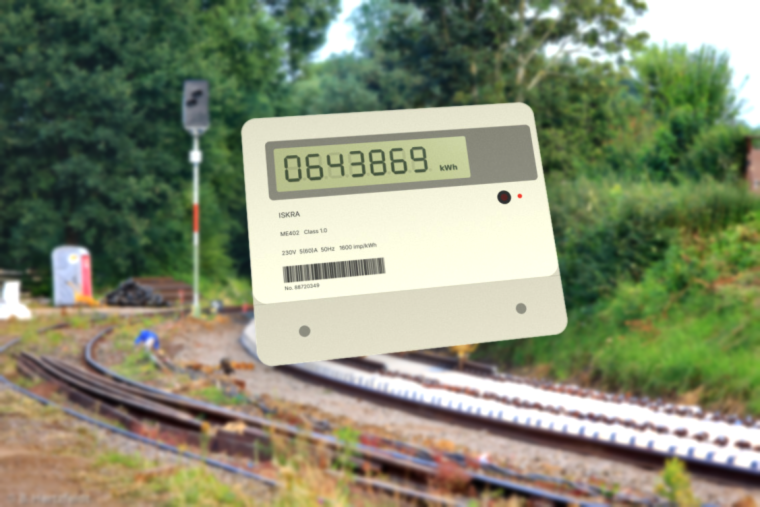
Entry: 643869 kWh
